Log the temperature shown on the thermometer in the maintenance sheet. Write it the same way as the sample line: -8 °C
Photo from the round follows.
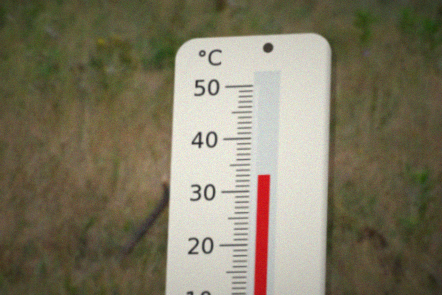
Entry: 33 °C
